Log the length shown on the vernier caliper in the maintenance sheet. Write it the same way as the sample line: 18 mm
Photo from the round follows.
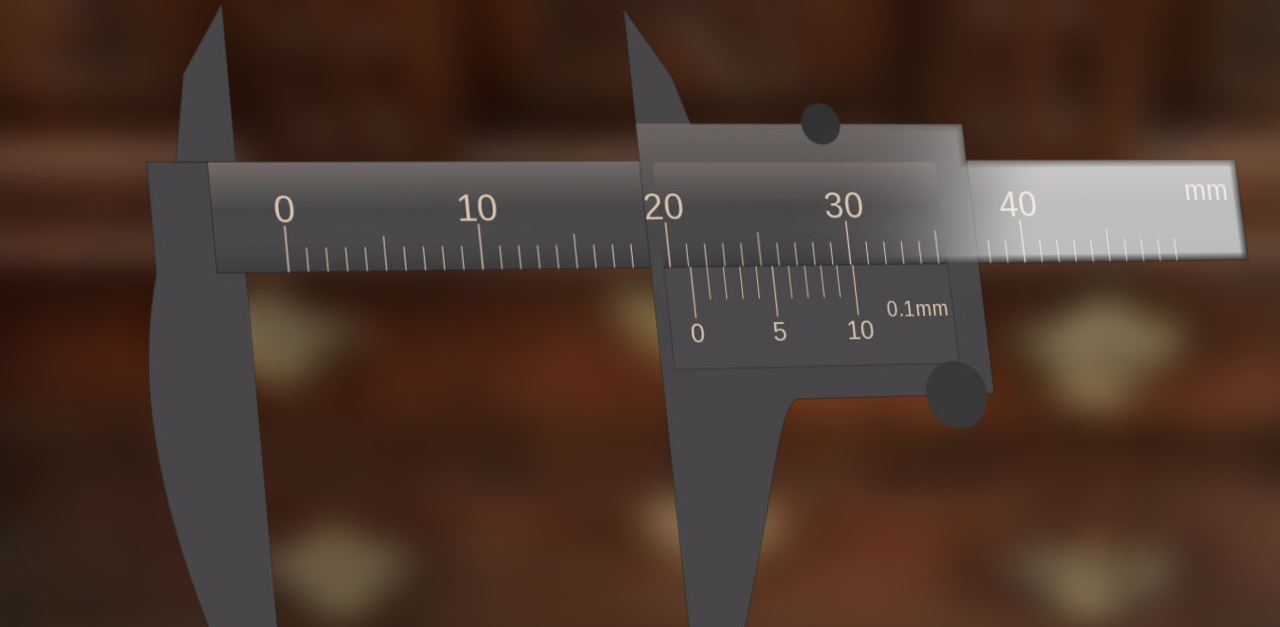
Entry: 21.1 mm
